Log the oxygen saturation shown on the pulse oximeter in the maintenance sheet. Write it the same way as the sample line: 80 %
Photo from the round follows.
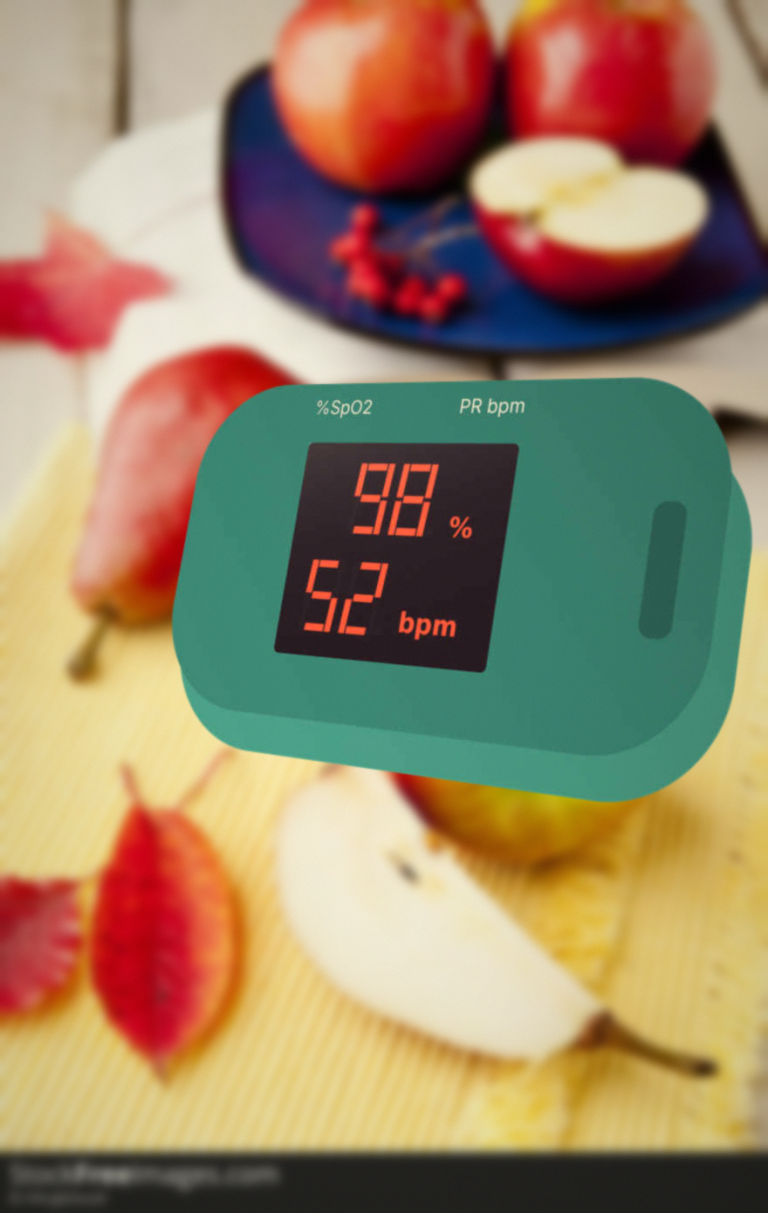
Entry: 98 %
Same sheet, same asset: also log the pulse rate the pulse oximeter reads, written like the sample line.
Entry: 52 bpm
